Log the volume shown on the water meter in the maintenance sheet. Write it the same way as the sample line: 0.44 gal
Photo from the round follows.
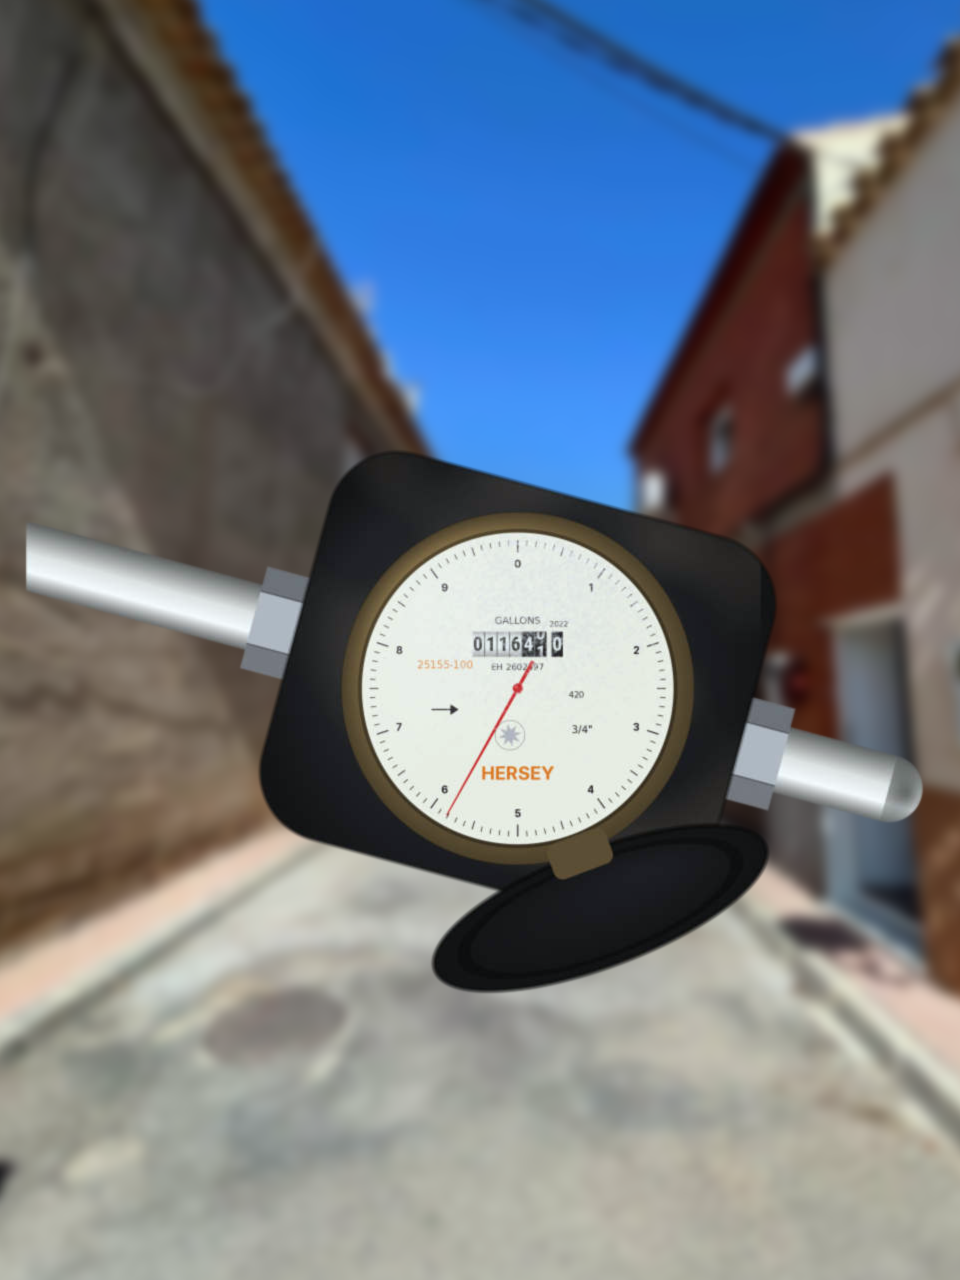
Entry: 116405.8 gal
